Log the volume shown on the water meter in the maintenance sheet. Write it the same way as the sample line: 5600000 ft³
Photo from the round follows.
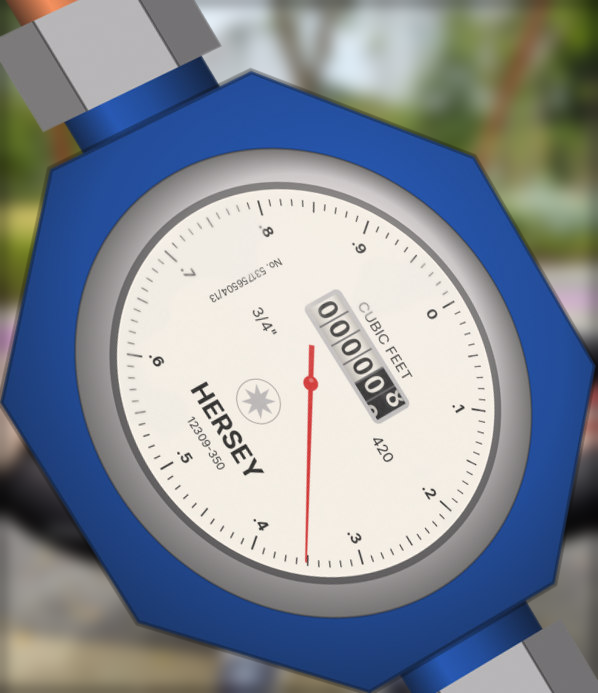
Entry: 8.35 ft³
